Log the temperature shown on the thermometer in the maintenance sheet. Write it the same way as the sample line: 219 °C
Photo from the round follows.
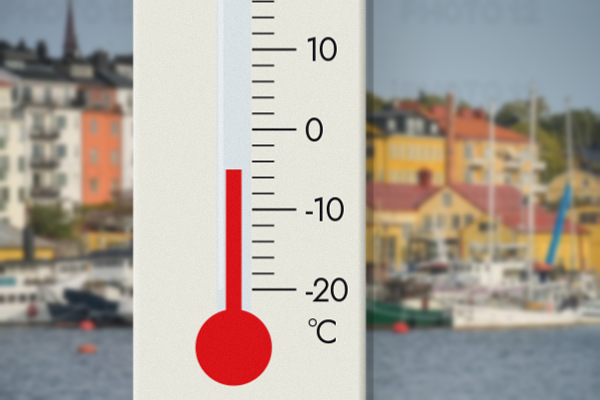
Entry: -5 °C
